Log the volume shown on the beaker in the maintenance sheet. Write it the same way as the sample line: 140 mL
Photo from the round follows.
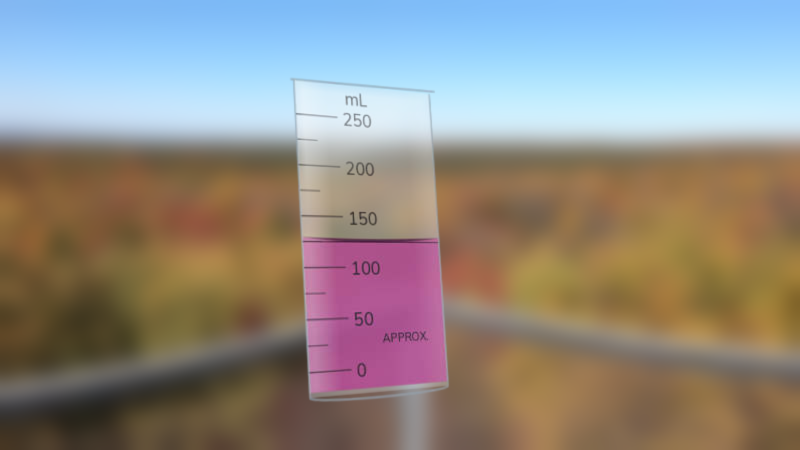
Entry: 125 mL
